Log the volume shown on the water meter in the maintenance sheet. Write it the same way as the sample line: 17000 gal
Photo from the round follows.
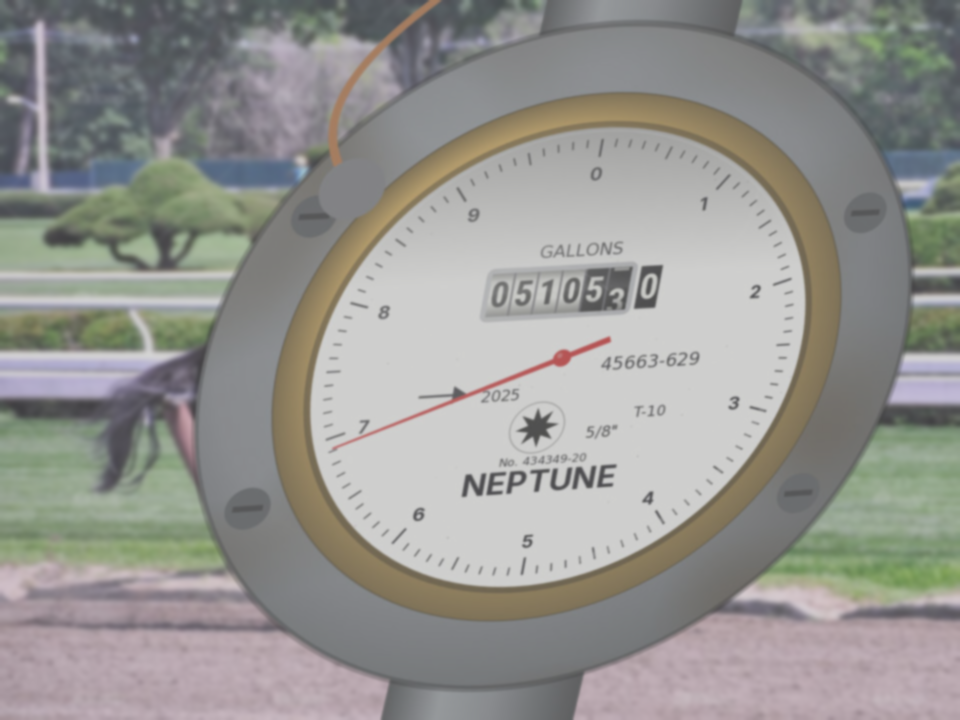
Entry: 510526.9 gal
